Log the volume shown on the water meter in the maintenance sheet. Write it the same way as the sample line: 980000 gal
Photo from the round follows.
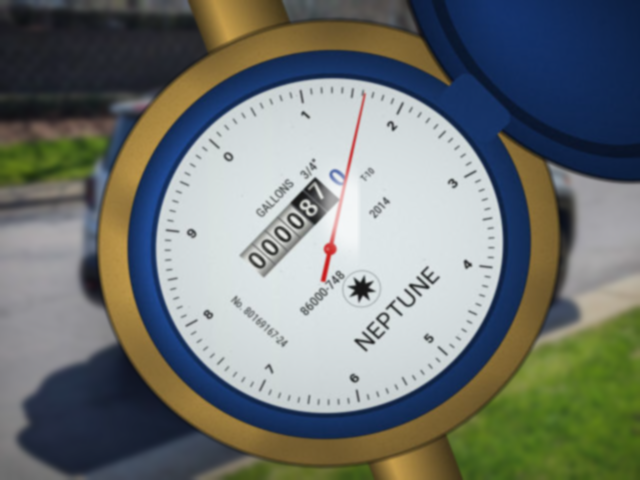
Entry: 871.6 gal
